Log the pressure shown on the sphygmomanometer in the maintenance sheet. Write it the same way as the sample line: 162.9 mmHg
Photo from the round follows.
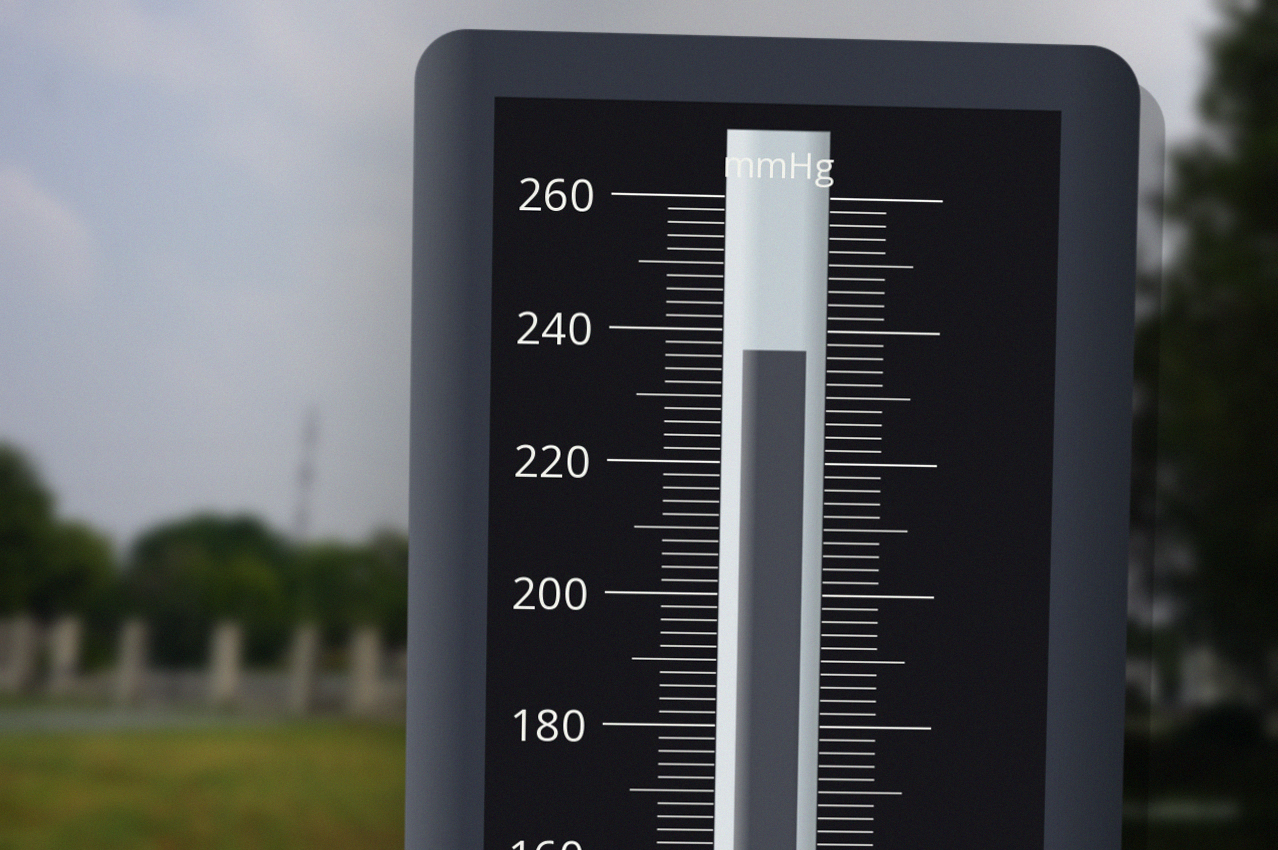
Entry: 237 mmHg
